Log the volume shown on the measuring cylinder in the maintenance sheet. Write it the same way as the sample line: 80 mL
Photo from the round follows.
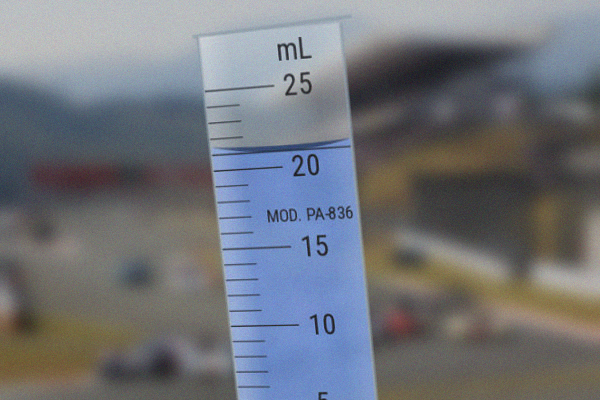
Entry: 21 mL
